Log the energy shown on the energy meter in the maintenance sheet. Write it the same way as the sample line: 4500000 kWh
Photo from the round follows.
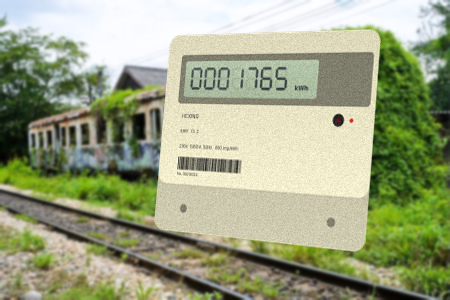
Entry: 1765 kWh
